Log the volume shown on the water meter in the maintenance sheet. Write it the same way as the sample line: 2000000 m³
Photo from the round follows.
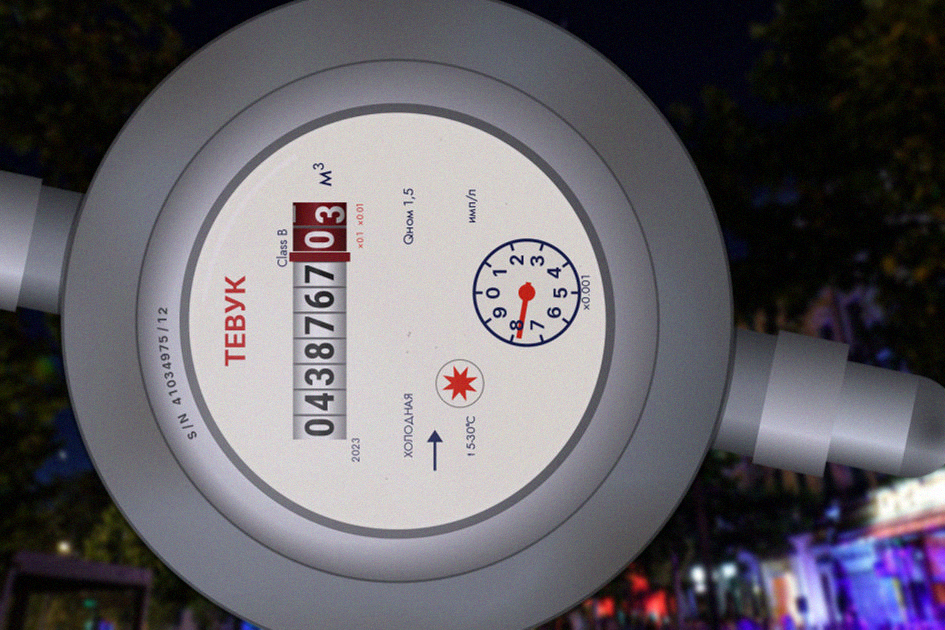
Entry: 438767.027 m³
